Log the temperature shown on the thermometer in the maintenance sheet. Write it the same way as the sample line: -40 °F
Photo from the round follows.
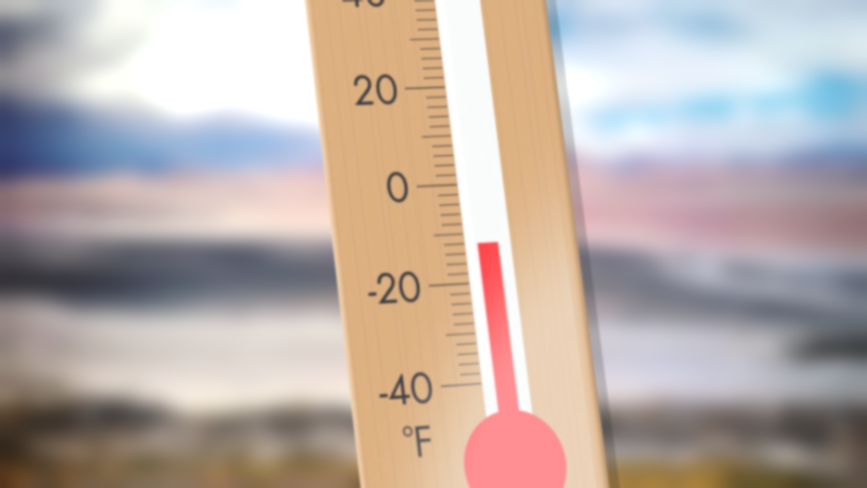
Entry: -12 °F
